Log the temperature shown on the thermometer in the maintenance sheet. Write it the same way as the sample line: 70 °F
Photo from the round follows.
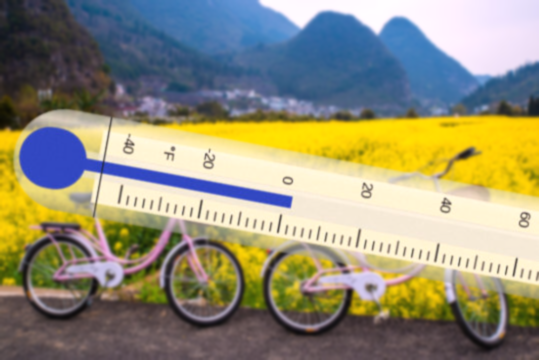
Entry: 2 °F
